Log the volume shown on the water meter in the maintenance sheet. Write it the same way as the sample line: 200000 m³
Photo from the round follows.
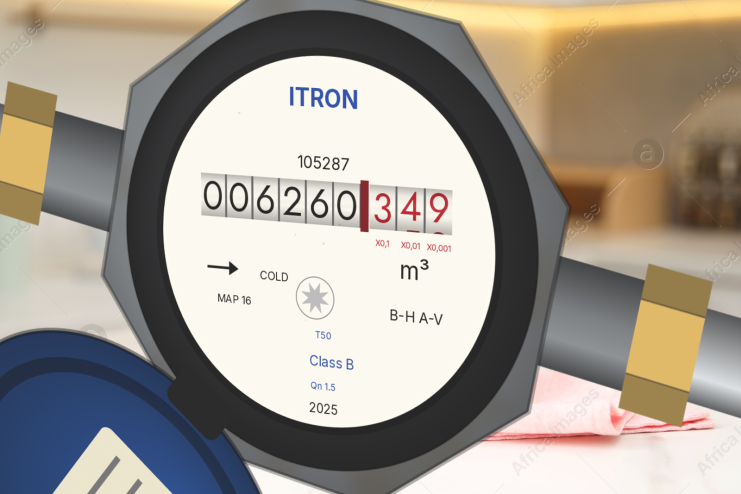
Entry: 6260.349 m³
